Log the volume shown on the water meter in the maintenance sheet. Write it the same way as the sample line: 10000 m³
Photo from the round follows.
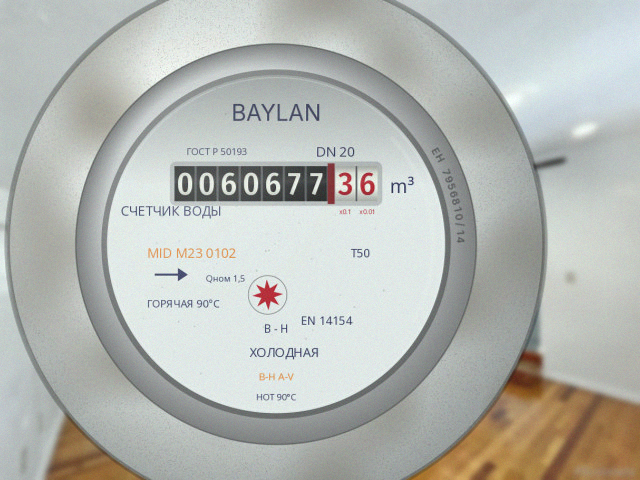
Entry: 60677.36 m³
